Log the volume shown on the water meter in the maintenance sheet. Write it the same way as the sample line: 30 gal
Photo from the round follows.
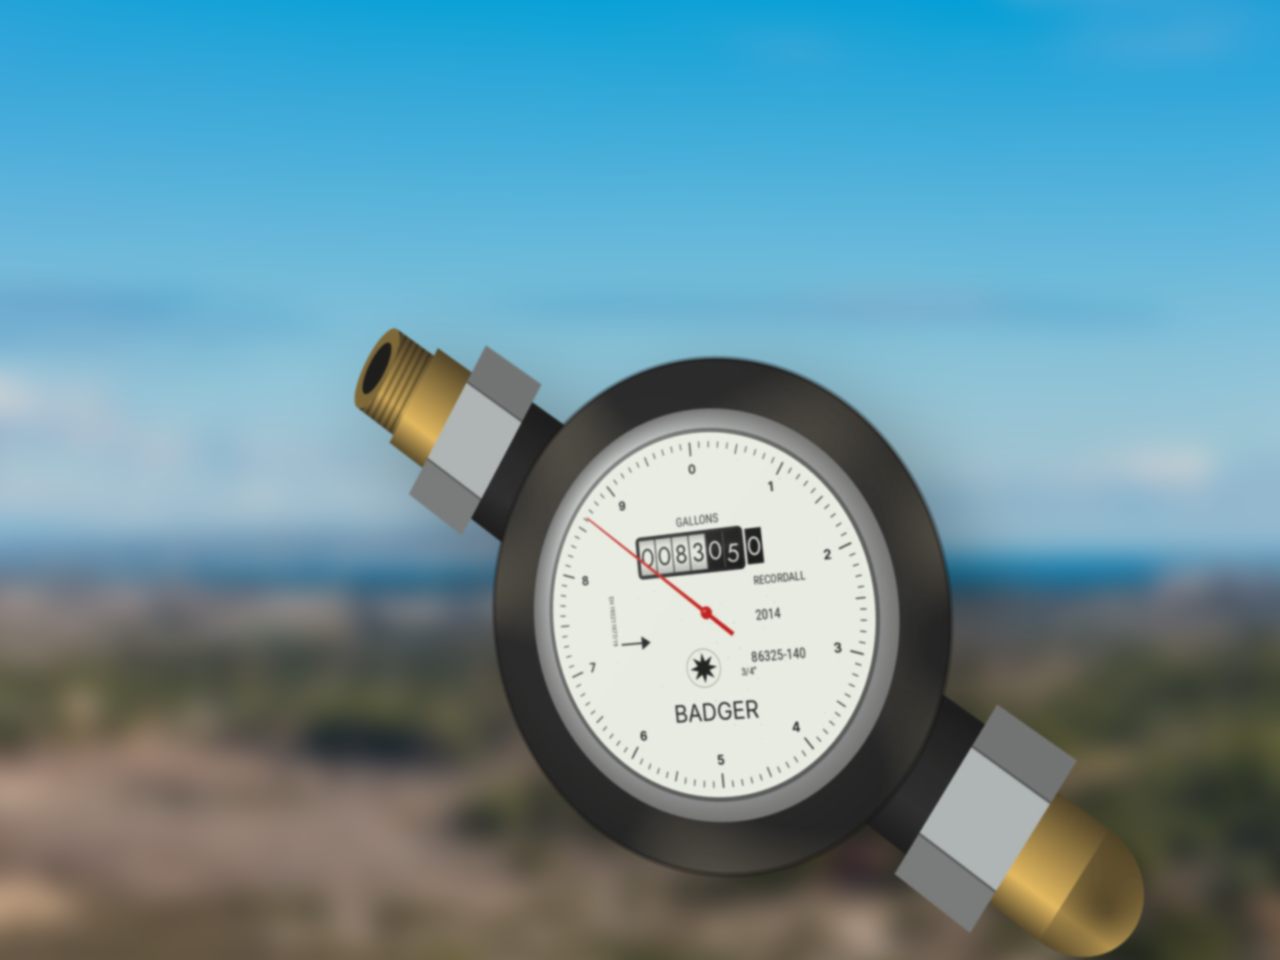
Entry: 83048.6 gal
